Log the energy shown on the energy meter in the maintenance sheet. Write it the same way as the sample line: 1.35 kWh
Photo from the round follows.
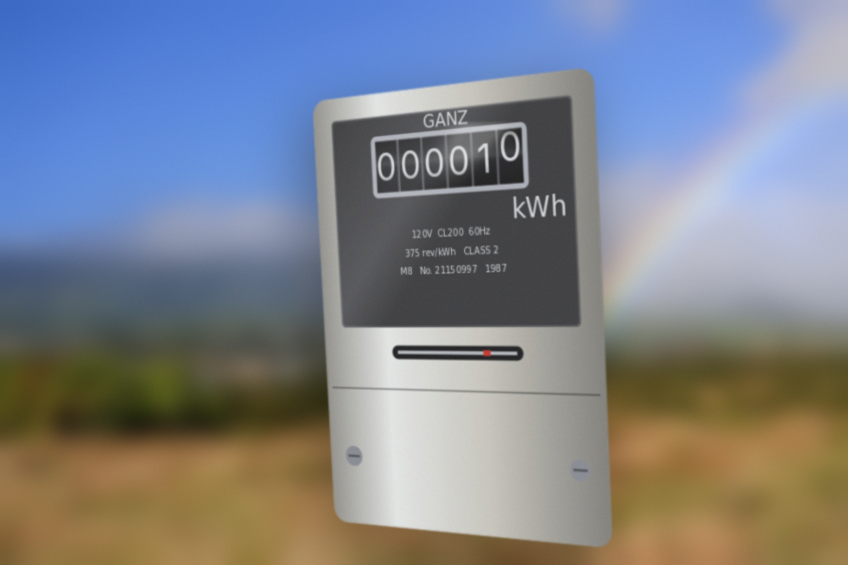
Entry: 10 kWh
